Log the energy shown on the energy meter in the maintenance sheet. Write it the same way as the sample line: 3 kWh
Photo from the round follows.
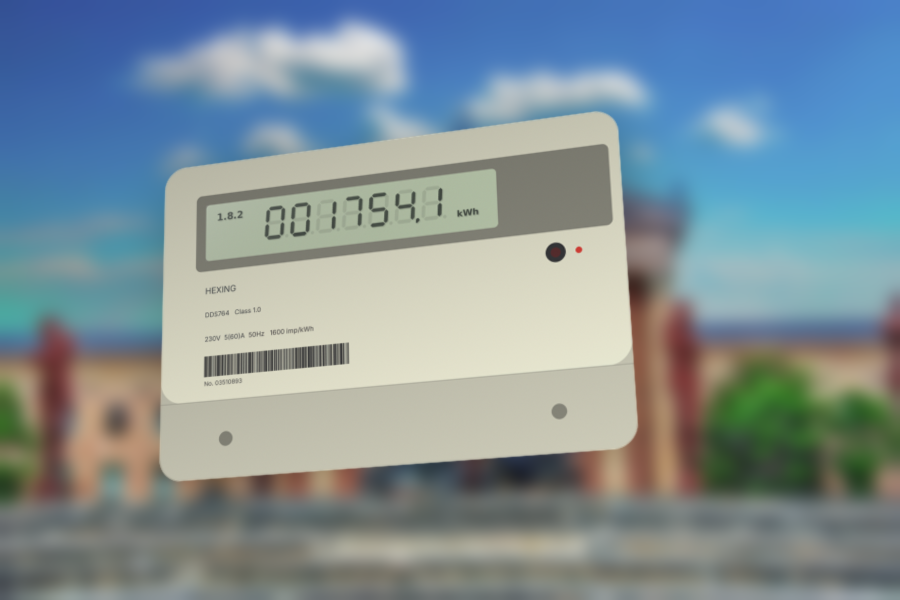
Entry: 1754.1 kWh
